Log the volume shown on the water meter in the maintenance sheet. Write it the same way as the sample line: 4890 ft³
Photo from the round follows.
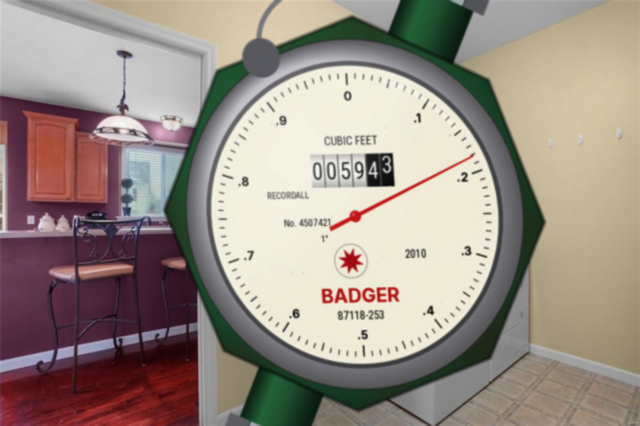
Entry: 5943.18 ft³
